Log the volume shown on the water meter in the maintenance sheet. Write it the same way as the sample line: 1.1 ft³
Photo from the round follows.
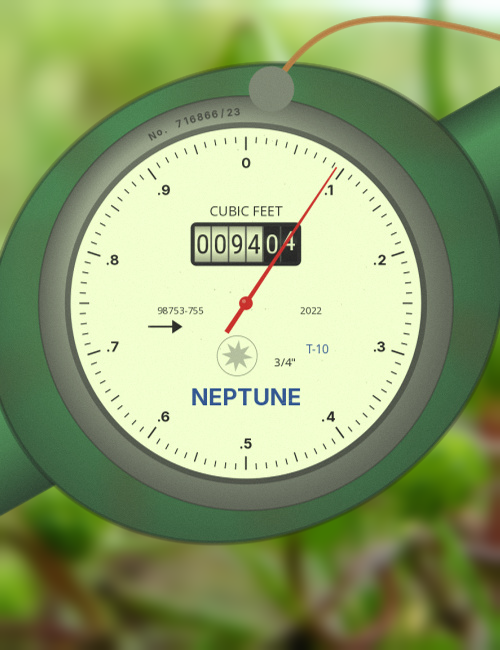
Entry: 9404.09 ft³
